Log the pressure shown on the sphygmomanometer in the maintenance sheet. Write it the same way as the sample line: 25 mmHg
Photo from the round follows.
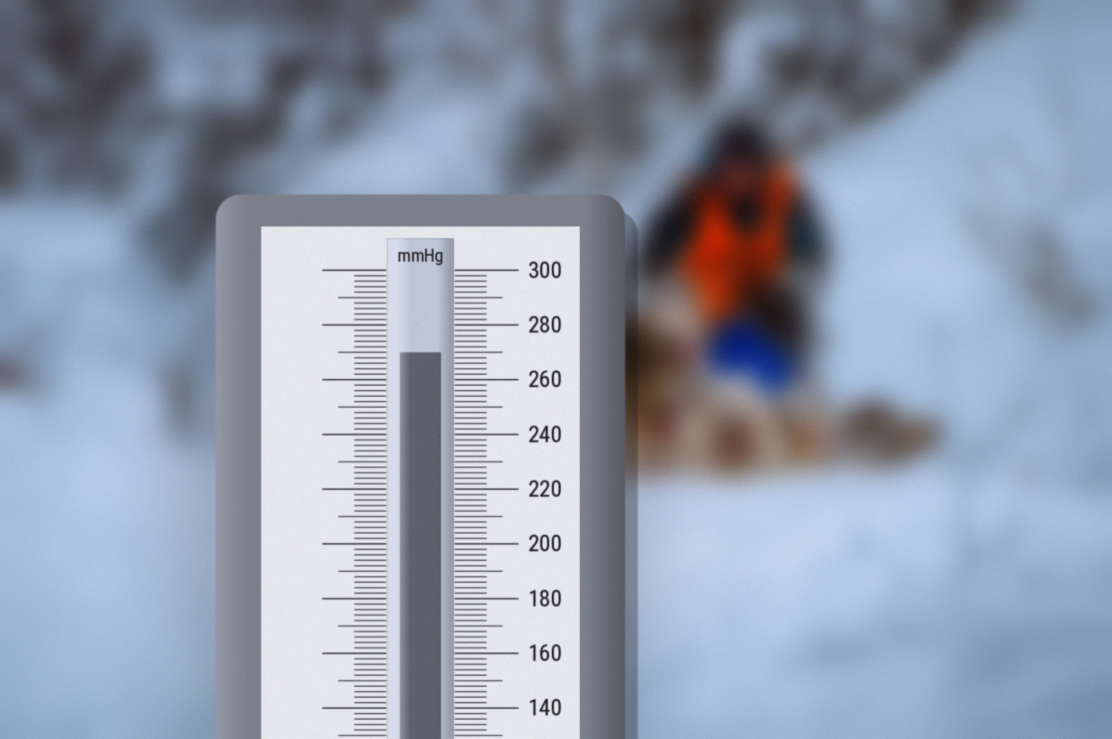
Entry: 270 mmHg
